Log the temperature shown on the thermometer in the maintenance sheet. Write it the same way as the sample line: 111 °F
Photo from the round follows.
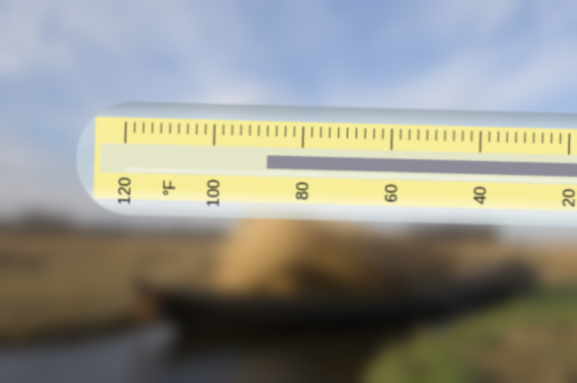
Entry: 88 °F
